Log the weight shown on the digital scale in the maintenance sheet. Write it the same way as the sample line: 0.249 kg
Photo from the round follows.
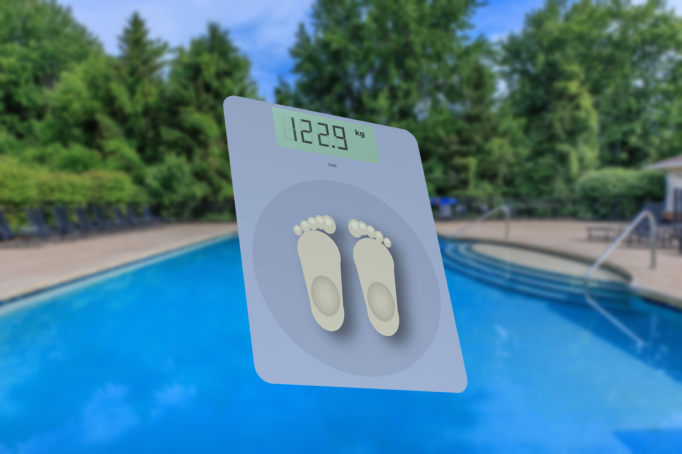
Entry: 122.9 kg
